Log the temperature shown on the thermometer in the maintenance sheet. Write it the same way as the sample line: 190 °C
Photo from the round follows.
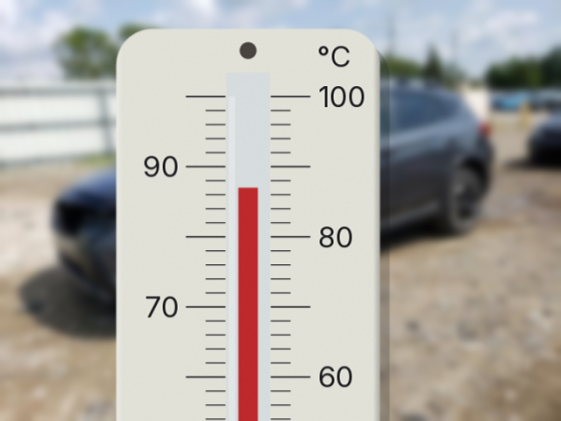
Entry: 87 °C
